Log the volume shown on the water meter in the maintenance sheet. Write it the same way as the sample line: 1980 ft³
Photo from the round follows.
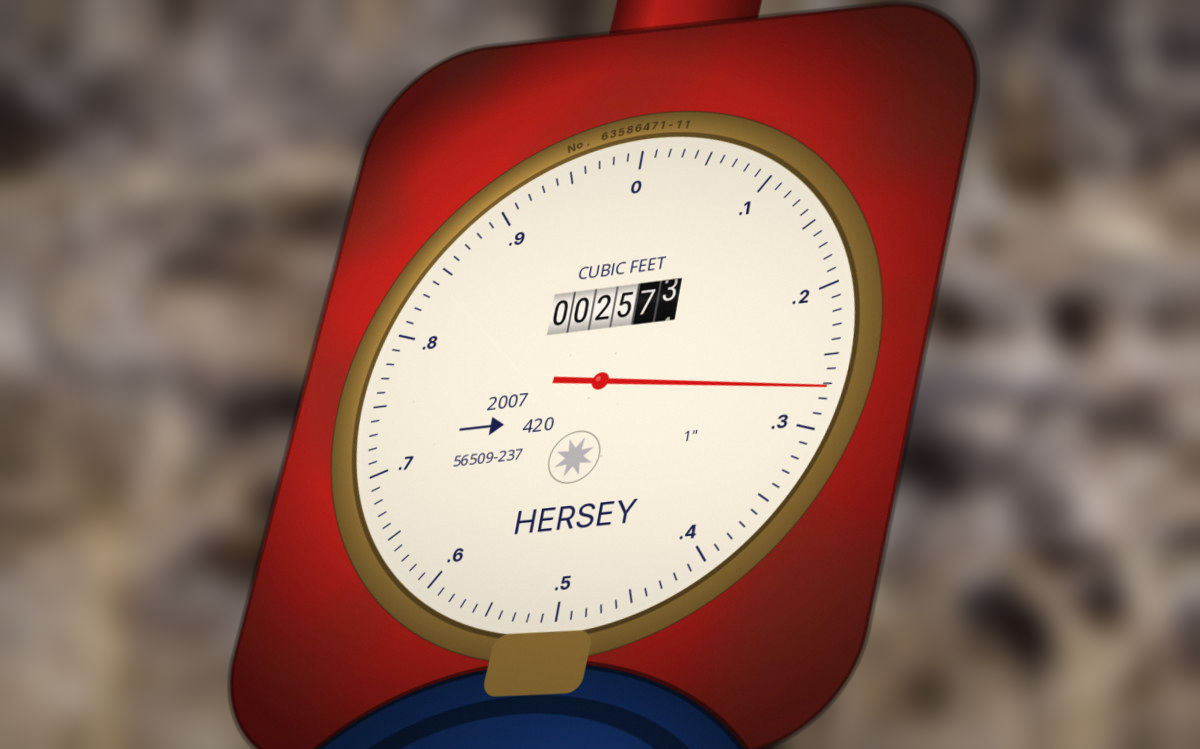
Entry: 2573.27 ft³
